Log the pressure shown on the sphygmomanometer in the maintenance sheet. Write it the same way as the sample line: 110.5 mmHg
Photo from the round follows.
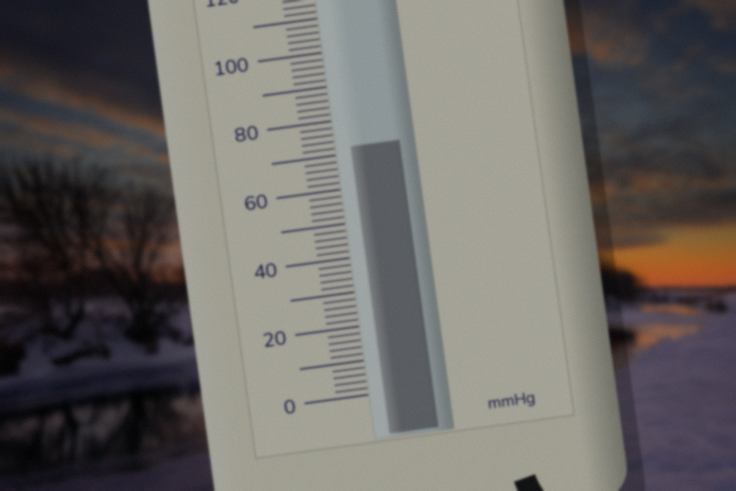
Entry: 72 mmHg
